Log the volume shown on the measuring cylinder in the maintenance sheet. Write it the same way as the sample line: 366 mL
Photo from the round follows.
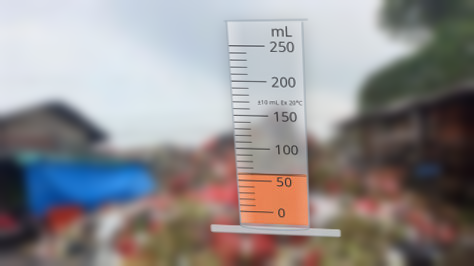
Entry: 60 mL
